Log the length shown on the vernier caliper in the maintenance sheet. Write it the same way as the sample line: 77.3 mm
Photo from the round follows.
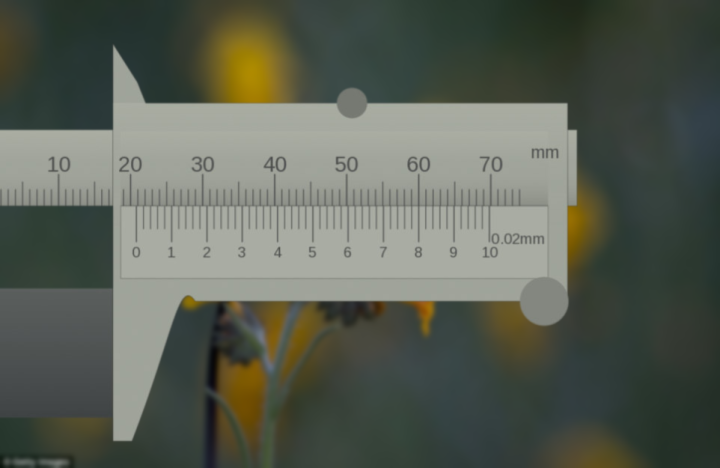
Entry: 20.8 mm
